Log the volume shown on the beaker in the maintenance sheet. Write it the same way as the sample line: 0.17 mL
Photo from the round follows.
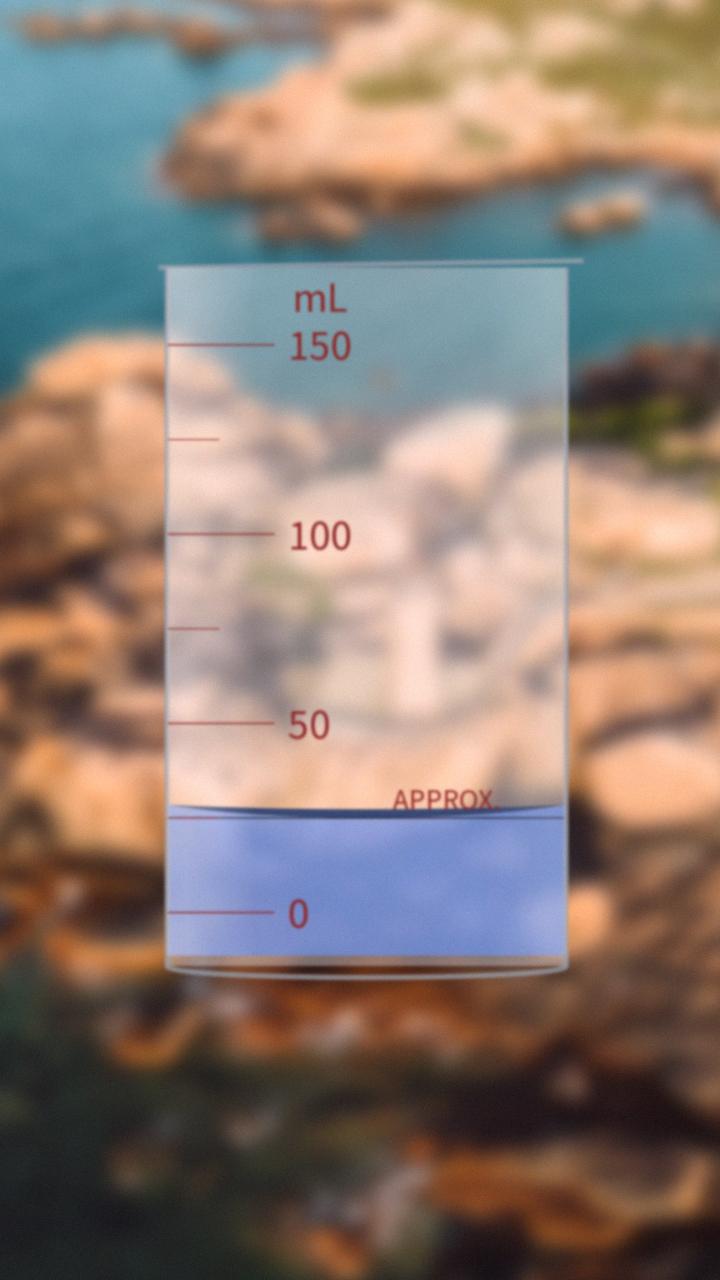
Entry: 25 mL
